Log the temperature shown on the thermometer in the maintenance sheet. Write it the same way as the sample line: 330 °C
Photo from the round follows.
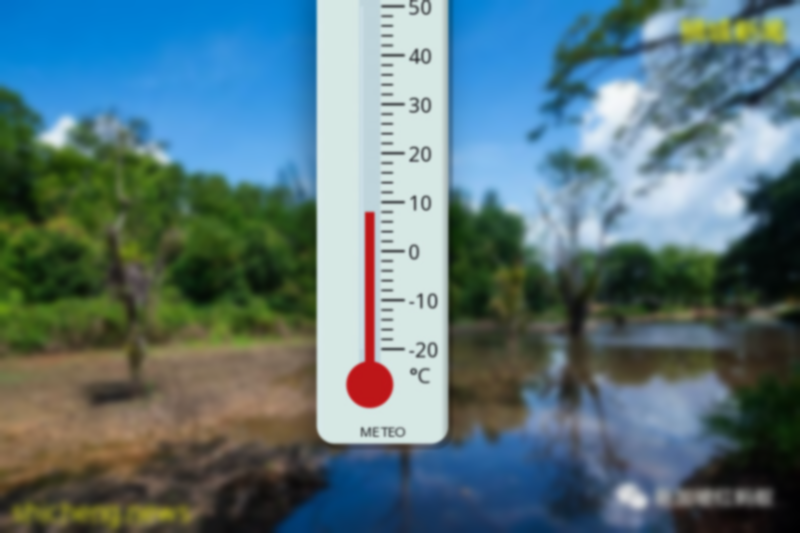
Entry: 8 °C
